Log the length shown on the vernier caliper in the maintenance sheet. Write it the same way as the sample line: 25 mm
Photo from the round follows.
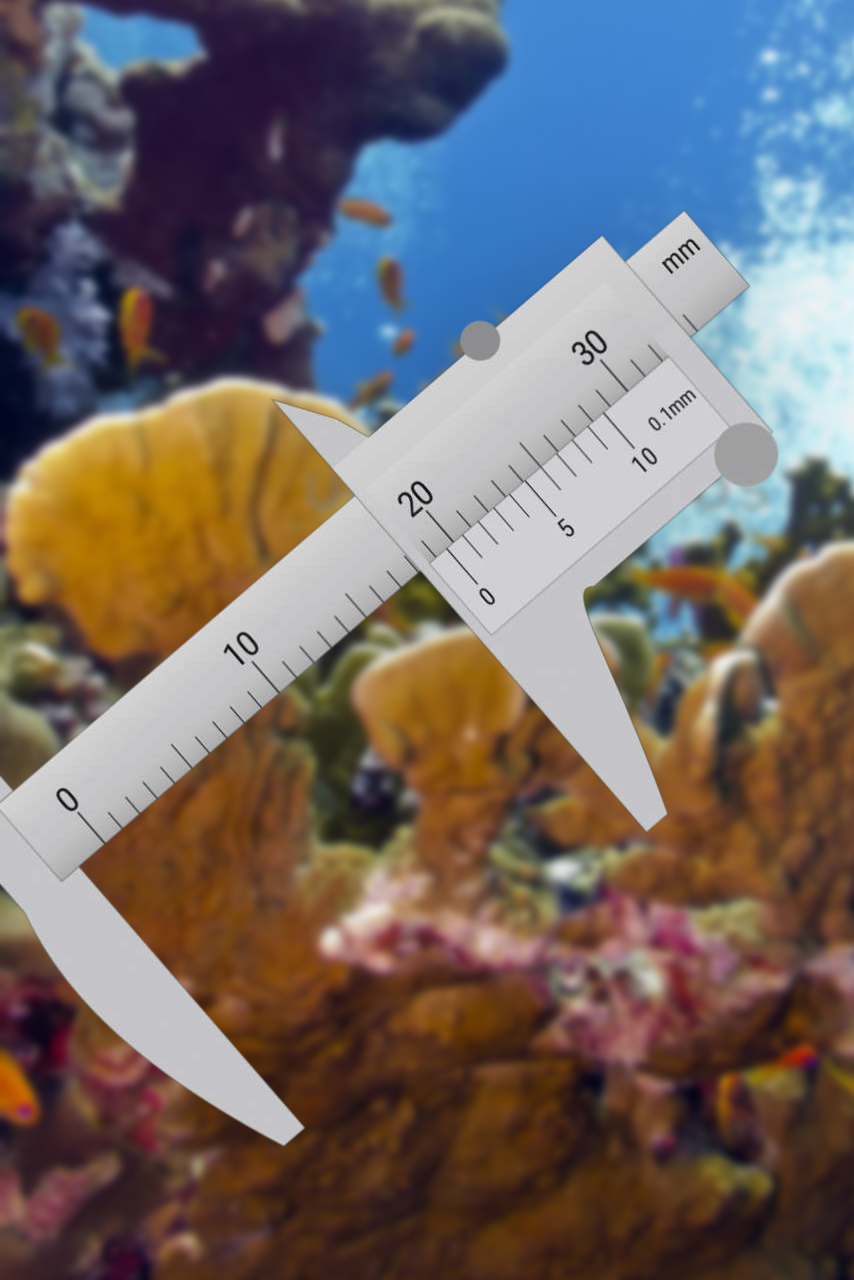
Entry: 19.6 mm
